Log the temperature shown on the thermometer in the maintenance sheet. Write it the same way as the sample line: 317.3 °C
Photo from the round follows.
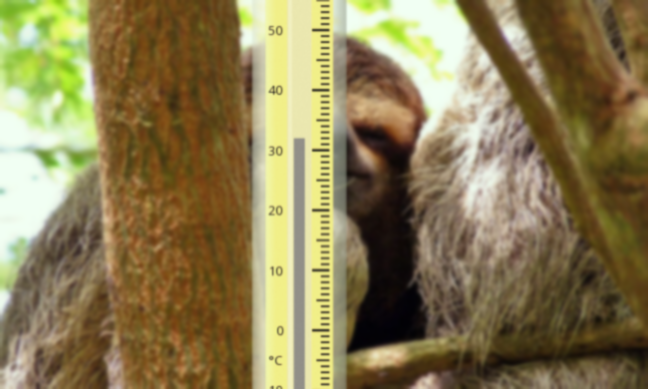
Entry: 32 °C
